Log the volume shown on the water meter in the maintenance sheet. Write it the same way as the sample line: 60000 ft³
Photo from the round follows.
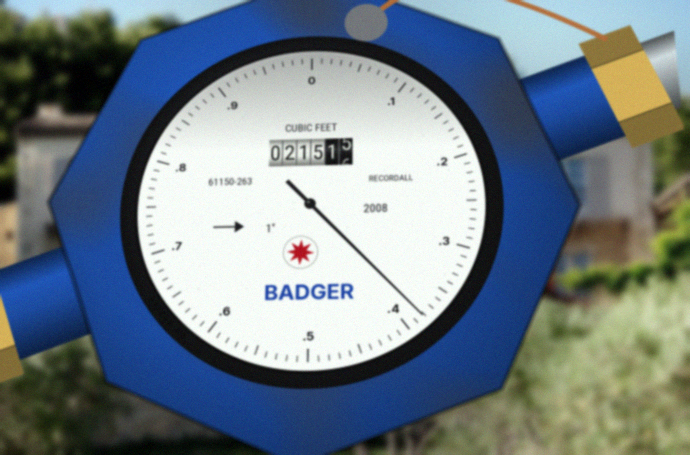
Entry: 21515.38 ft³
